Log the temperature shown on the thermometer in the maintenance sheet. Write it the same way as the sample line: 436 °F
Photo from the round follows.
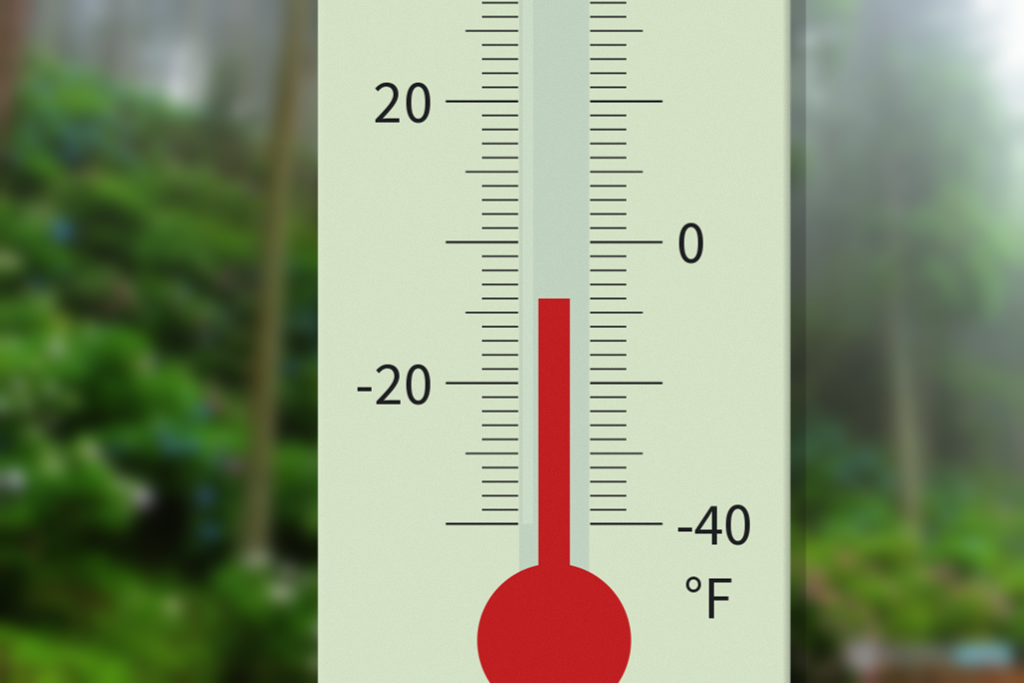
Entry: -8 °F
